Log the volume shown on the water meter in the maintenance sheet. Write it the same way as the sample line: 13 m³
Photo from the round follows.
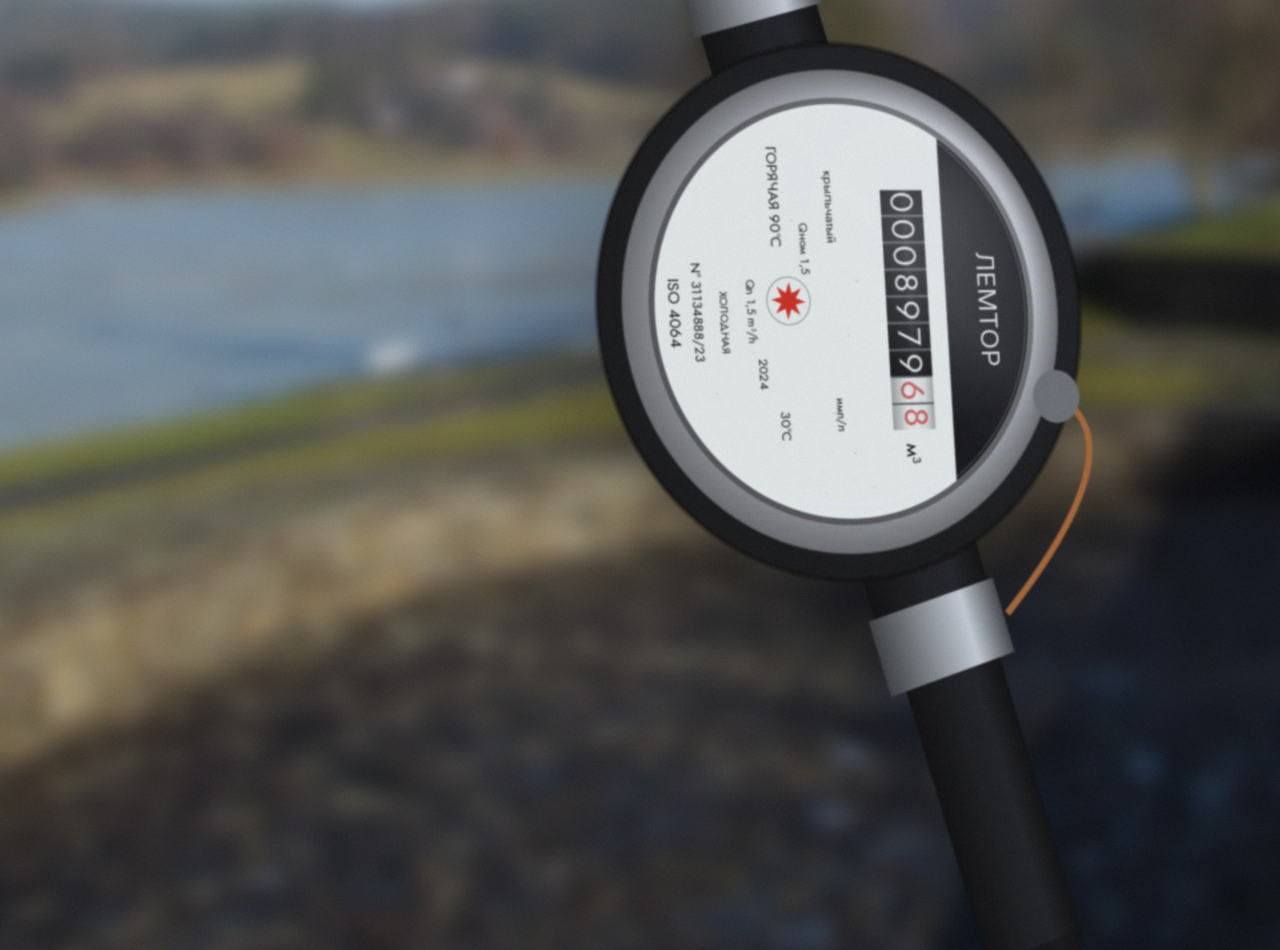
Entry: 8979.68 m³
